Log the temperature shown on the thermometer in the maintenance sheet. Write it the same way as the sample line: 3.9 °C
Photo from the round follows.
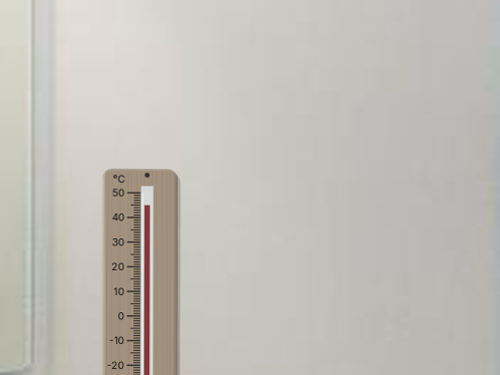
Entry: 45 °C
